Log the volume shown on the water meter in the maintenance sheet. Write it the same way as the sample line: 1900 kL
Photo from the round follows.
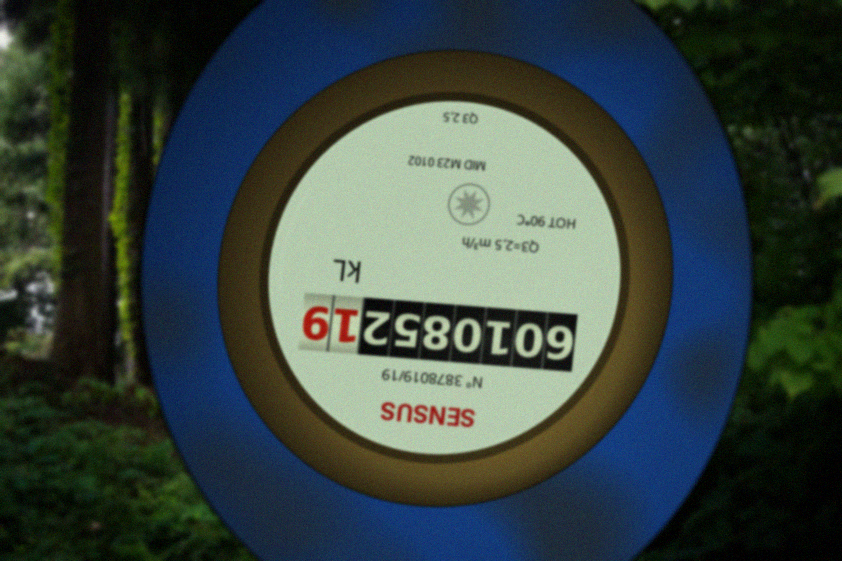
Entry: 6010852.19 kL
